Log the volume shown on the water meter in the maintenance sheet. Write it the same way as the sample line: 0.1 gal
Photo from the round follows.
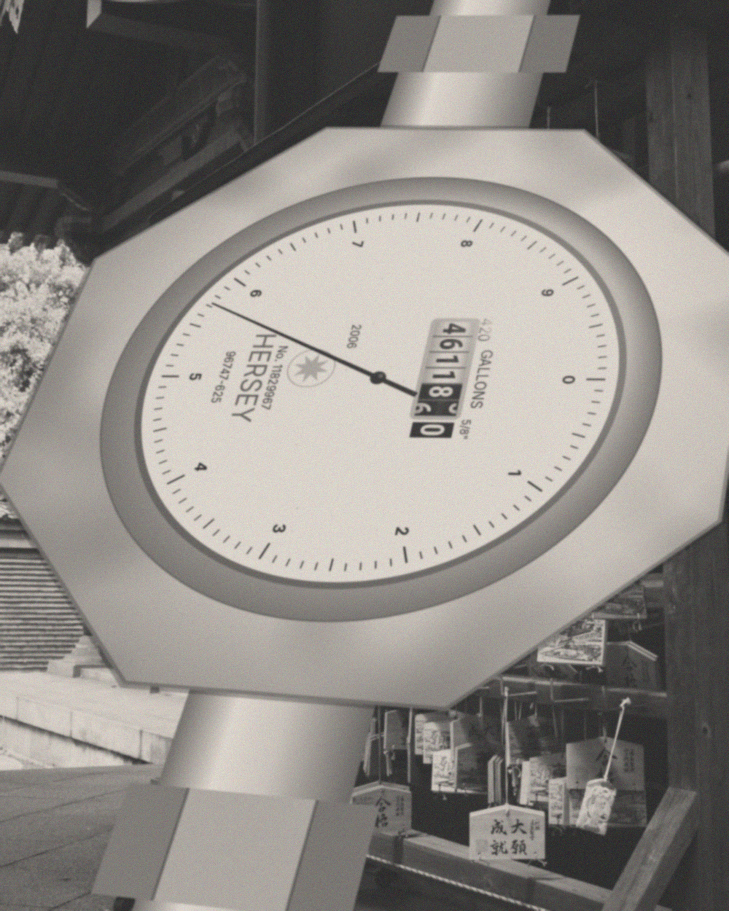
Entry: 4611855.7 gal
